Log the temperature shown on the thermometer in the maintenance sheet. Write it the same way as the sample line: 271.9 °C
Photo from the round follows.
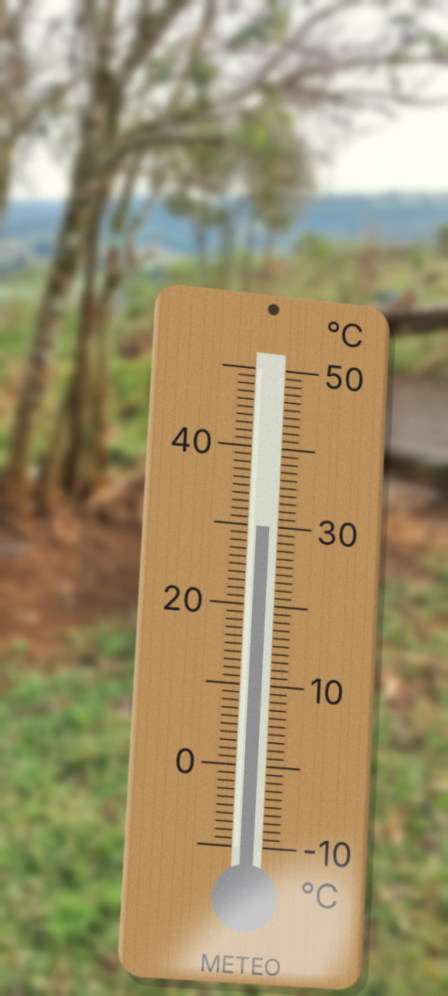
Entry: 30 °C
